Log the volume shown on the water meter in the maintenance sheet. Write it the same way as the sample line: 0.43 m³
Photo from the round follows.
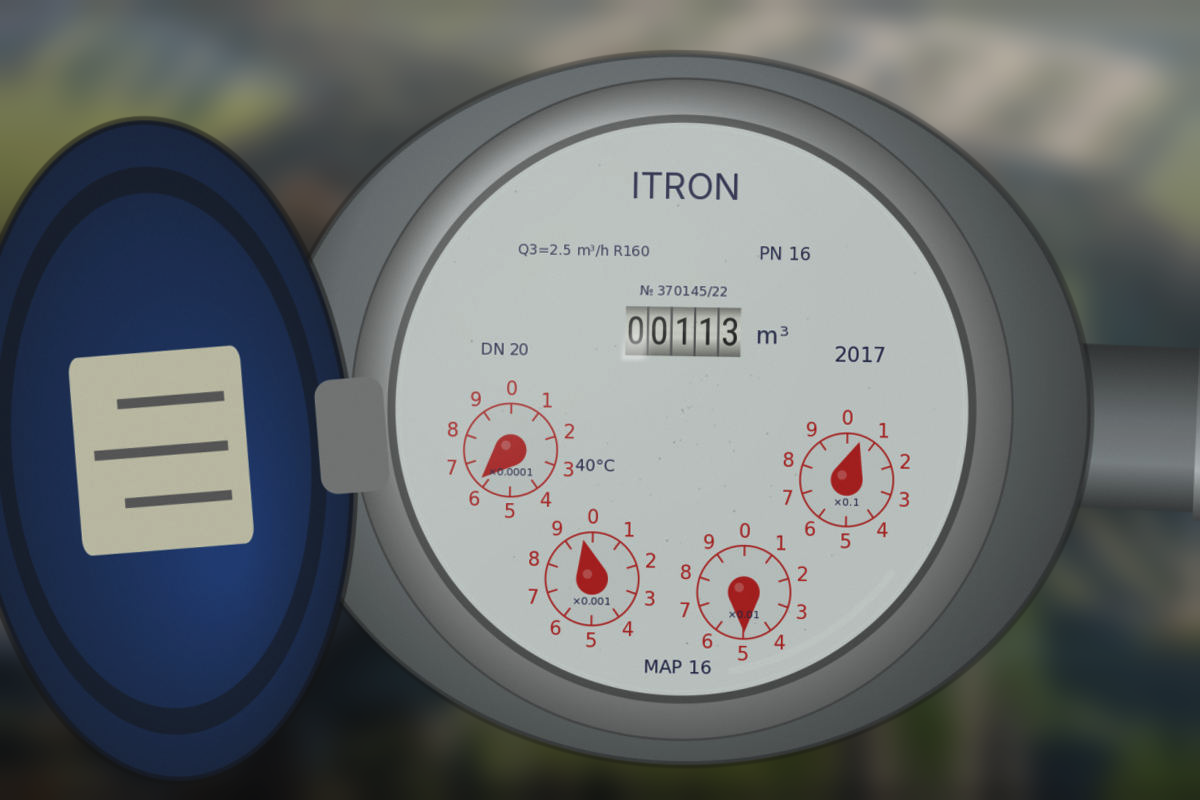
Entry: 113.0496 m³
